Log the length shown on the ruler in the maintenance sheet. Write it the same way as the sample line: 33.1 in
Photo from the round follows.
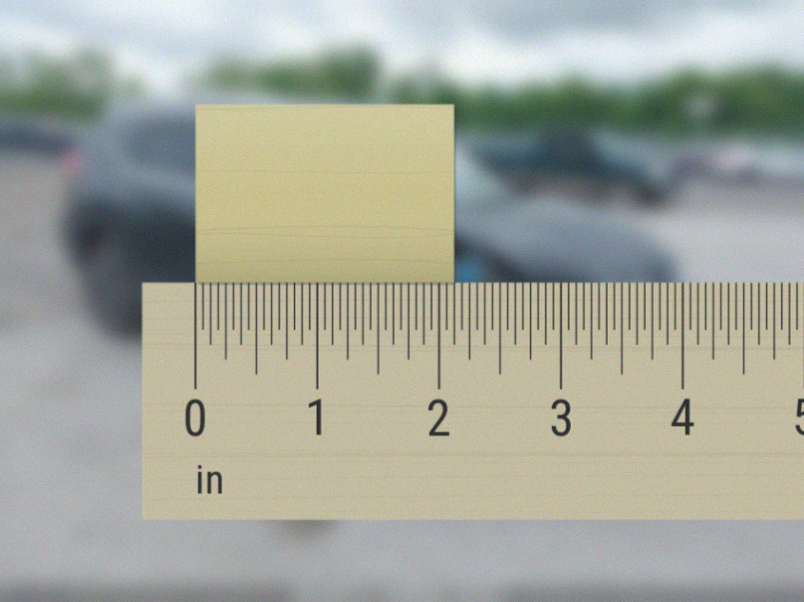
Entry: 2.125 in
